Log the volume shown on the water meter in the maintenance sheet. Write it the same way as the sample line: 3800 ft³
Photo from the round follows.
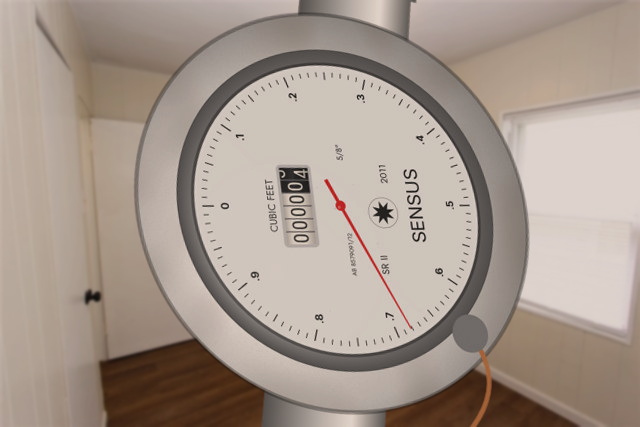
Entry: 3.68 ft³
